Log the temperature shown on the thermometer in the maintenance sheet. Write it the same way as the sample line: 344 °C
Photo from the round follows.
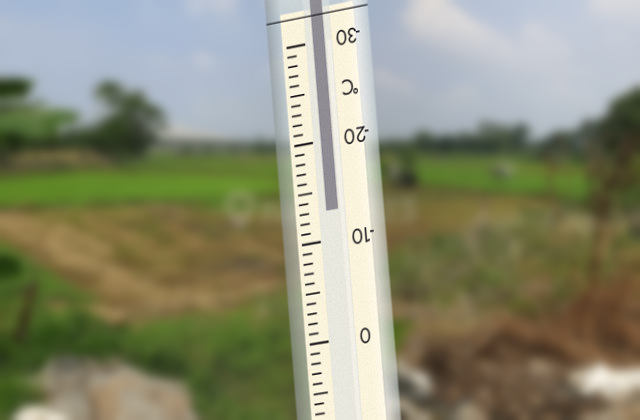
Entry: -13 °C
